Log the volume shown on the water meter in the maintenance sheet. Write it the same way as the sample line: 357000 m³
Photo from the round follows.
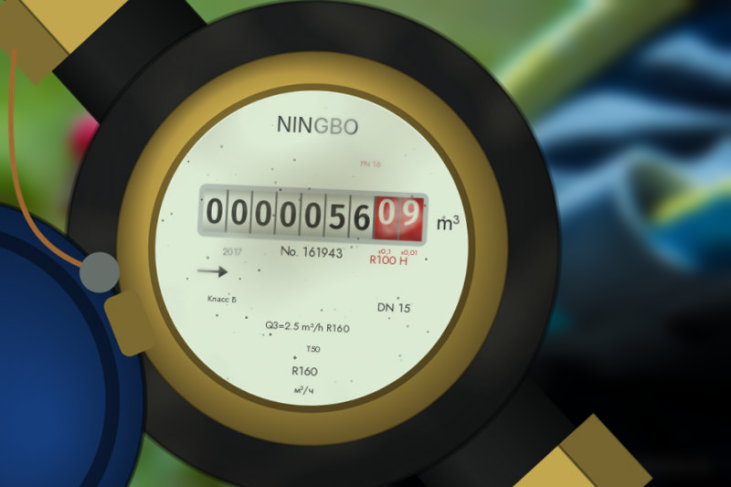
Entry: 56.09 m³
